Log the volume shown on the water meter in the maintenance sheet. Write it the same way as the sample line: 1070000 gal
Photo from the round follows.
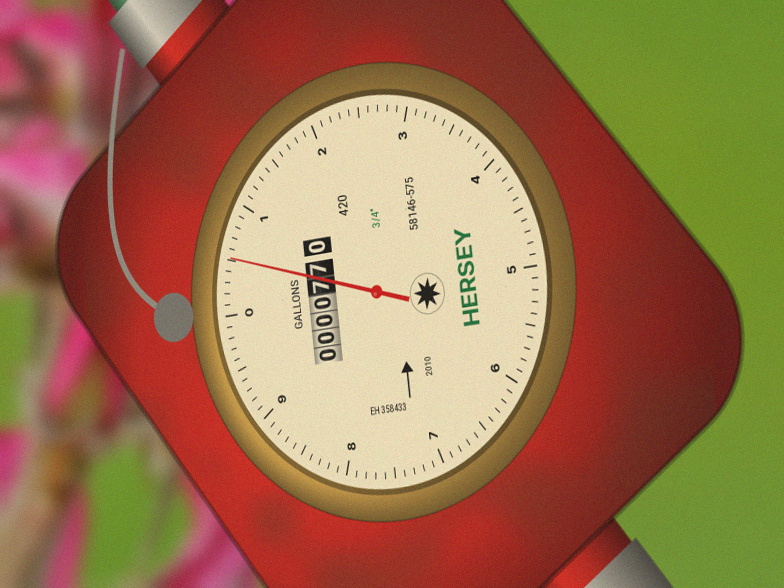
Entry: 770.5 gal
